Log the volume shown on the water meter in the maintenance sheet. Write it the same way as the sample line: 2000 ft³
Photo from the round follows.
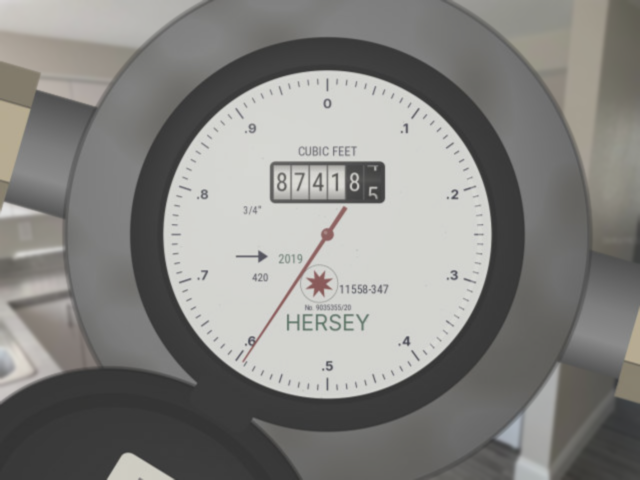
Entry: 874184.59 ft³
